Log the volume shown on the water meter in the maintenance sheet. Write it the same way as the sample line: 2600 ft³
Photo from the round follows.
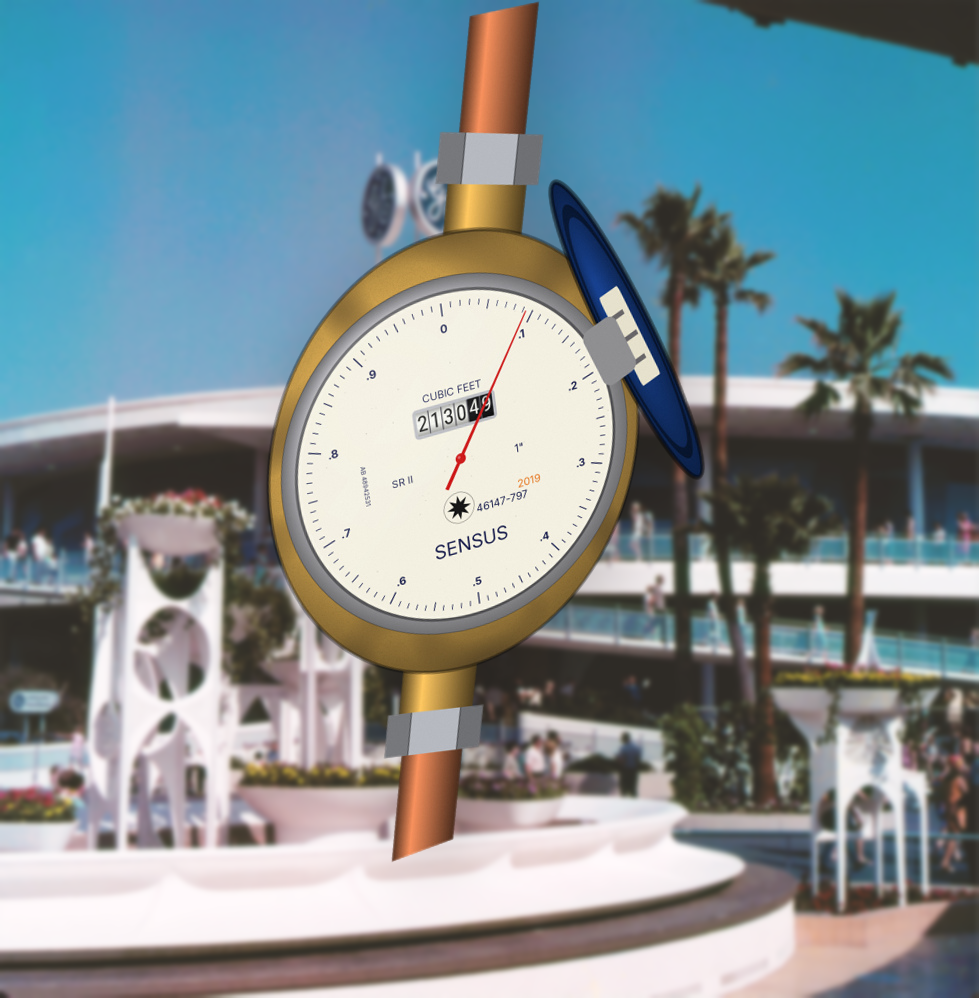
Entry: 213049.09 ft³
